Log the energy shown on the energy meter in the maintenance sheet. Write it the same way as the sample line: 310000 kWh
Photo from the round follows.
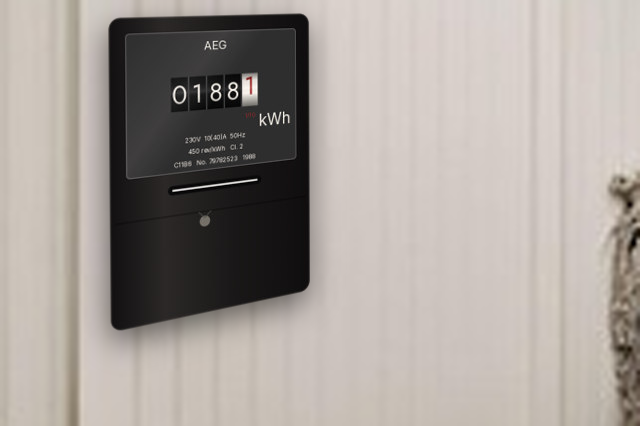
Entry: 188.1 kWh
